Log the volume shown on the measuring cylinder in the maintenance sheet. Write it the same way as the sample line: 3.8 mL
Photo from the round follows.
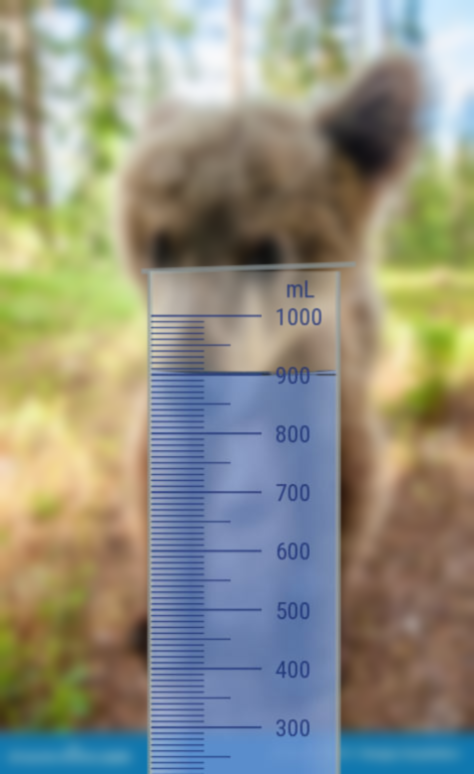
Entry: 900 mL
